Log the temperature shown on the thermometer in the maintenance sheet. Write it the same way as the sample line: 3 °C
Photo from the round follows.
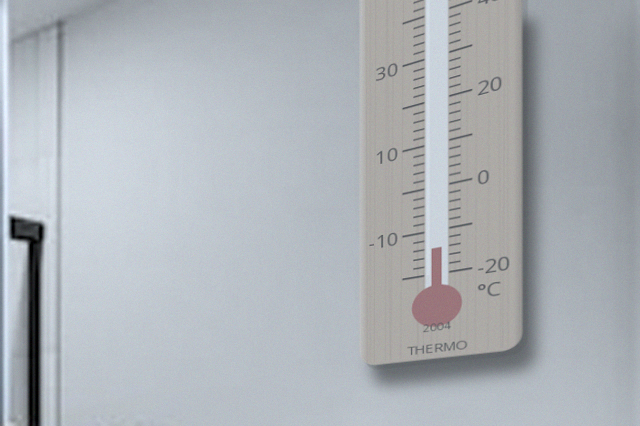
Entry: -14 °C
